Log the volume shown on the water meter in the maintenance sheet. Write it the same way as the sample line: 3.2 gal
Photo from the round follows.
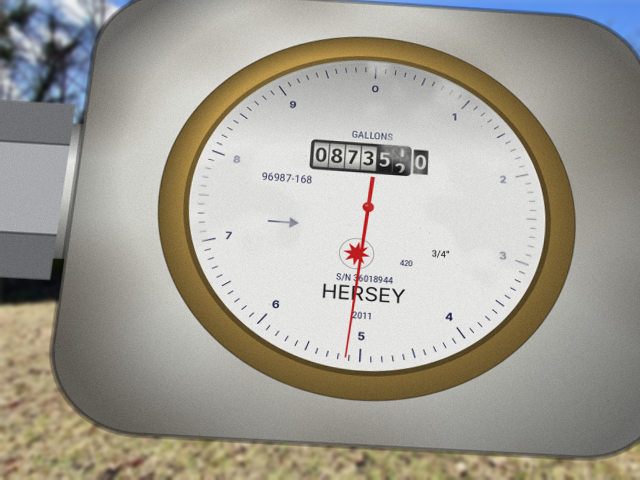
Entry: 873515.1 gal
